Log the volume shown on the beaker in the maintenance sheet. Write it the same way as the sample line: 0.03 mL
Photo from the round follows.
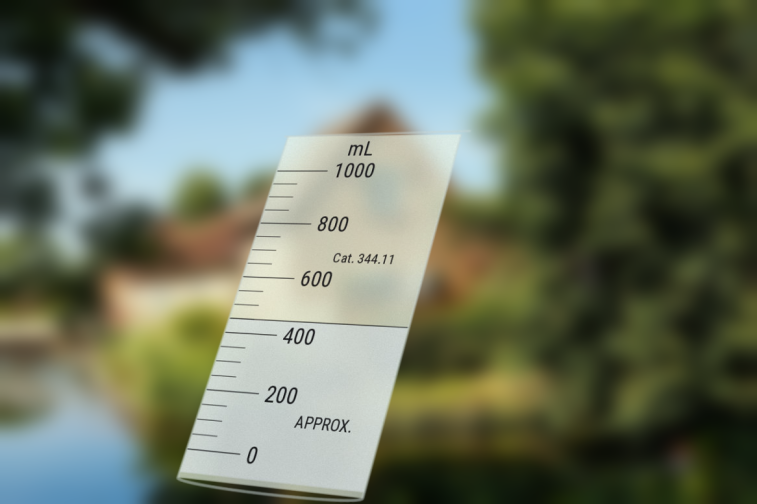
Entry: 450 mL
